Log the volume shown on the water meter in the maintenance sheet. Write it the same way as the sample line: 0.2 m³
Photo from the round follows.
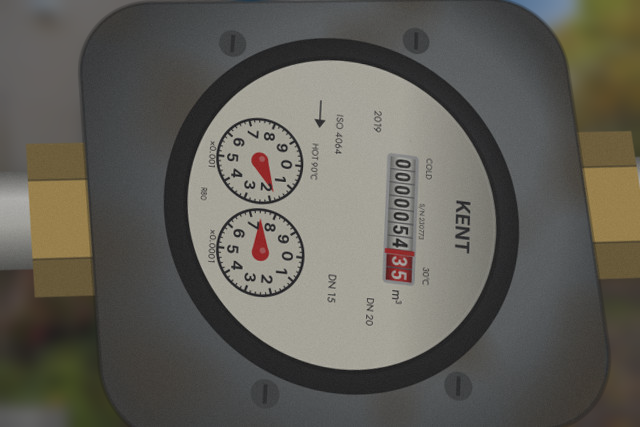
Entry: 54.3517 m³
